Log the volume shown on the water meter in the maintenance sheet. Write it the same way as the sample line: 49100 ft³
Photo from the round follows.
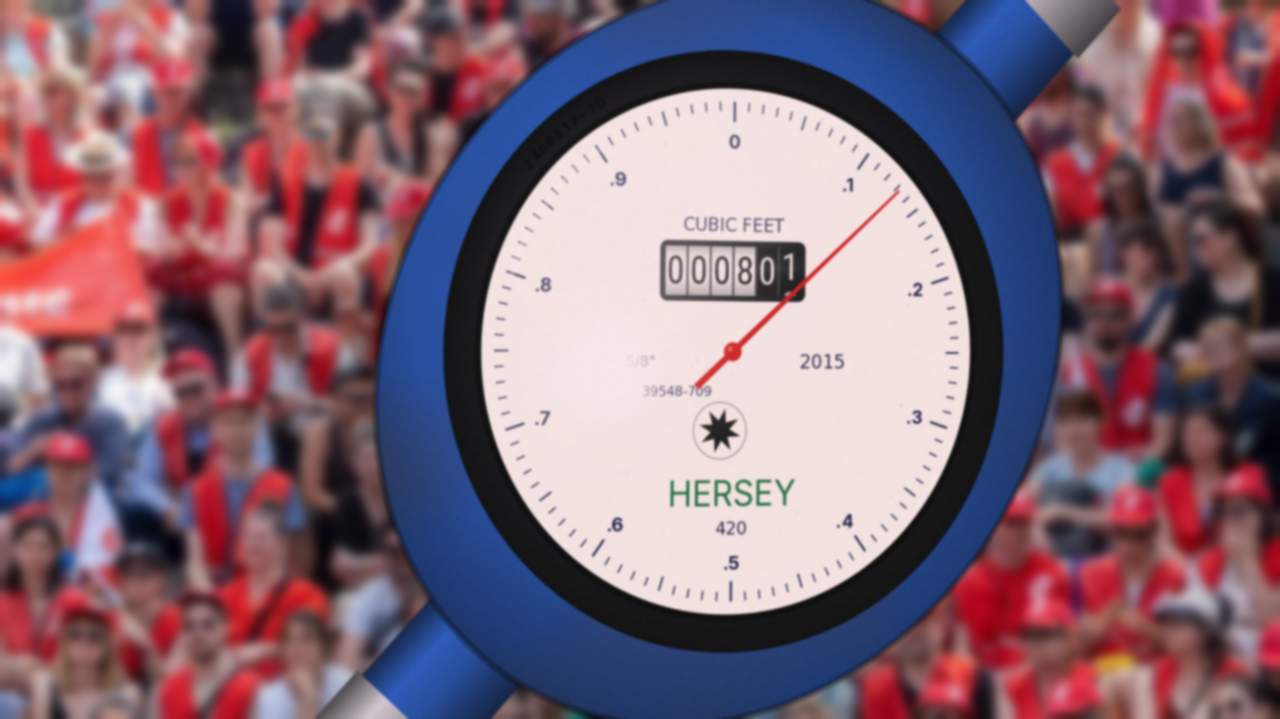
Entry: 801.13 ft³
